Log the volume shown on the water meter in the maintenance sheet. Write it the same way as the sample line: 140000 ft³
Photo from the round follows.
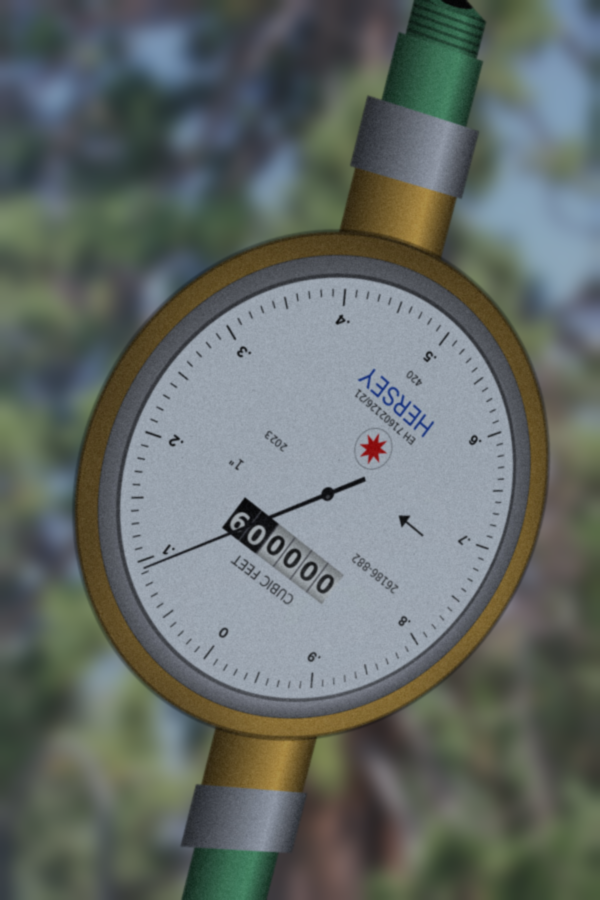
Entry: 9.09 ft³
